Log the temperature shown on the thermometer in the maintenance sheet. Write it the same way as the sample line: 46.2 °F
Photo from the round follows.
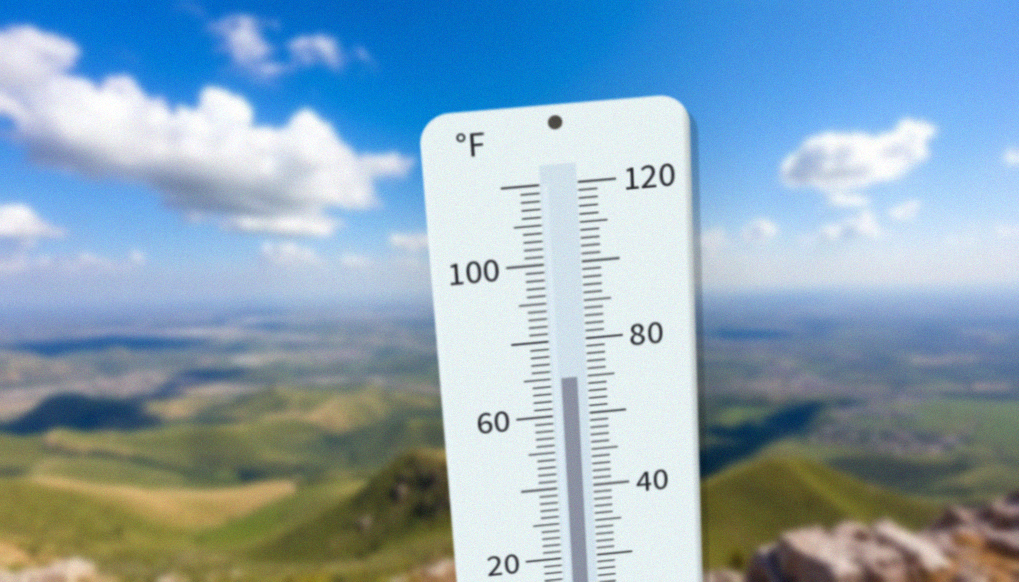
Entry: 70 °F
